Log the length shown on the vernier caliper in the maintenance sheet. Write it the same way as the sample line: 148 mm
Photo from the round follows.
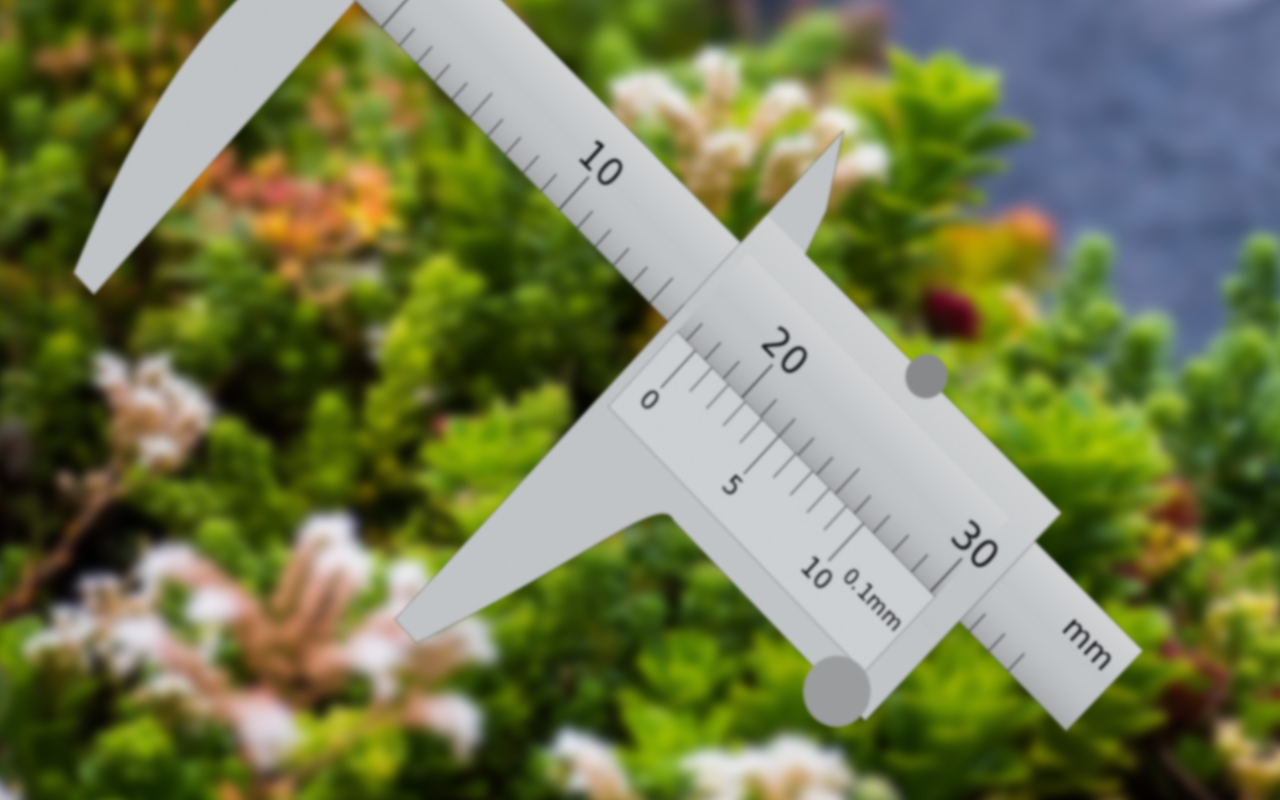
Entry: 17.5 mm
